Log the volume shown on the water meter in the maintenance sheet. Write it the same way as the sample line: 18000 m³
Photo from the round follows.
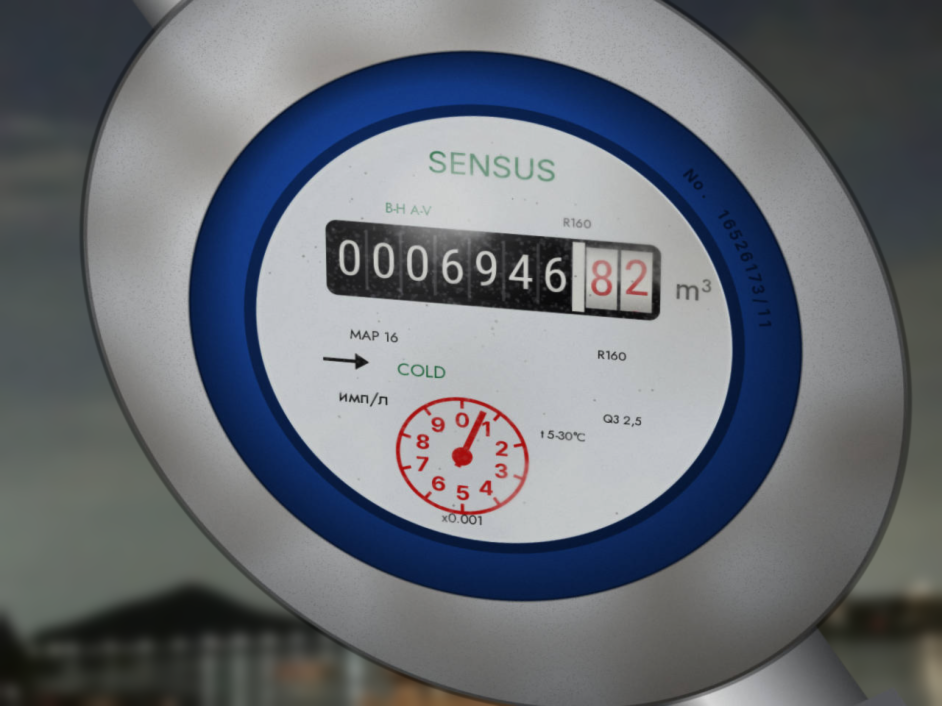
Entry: 6946.820 m³
